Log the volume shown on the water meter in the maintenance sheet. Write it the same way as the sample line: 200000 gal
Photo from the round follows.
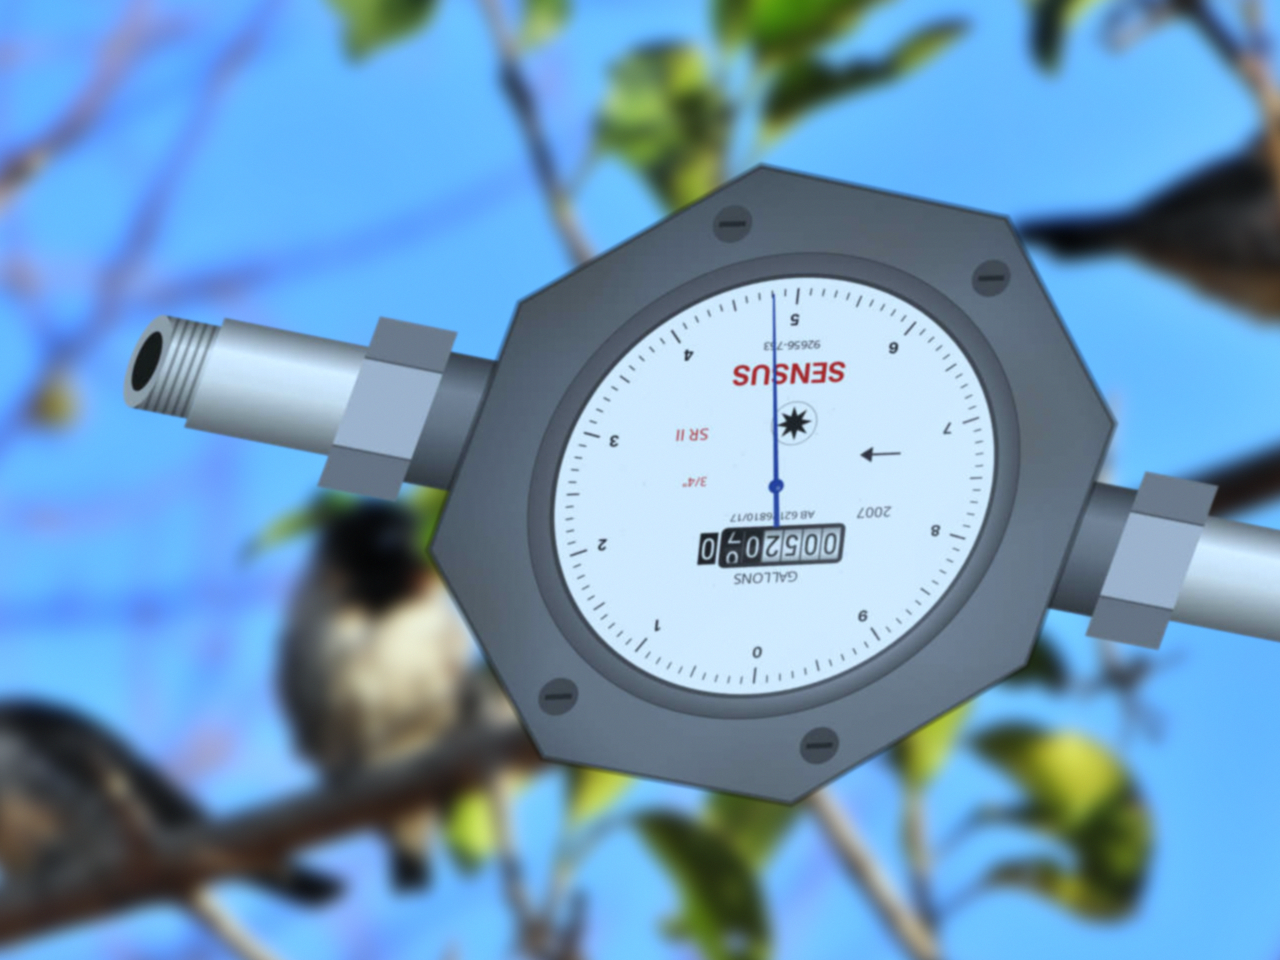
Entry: 52064.8 gal
